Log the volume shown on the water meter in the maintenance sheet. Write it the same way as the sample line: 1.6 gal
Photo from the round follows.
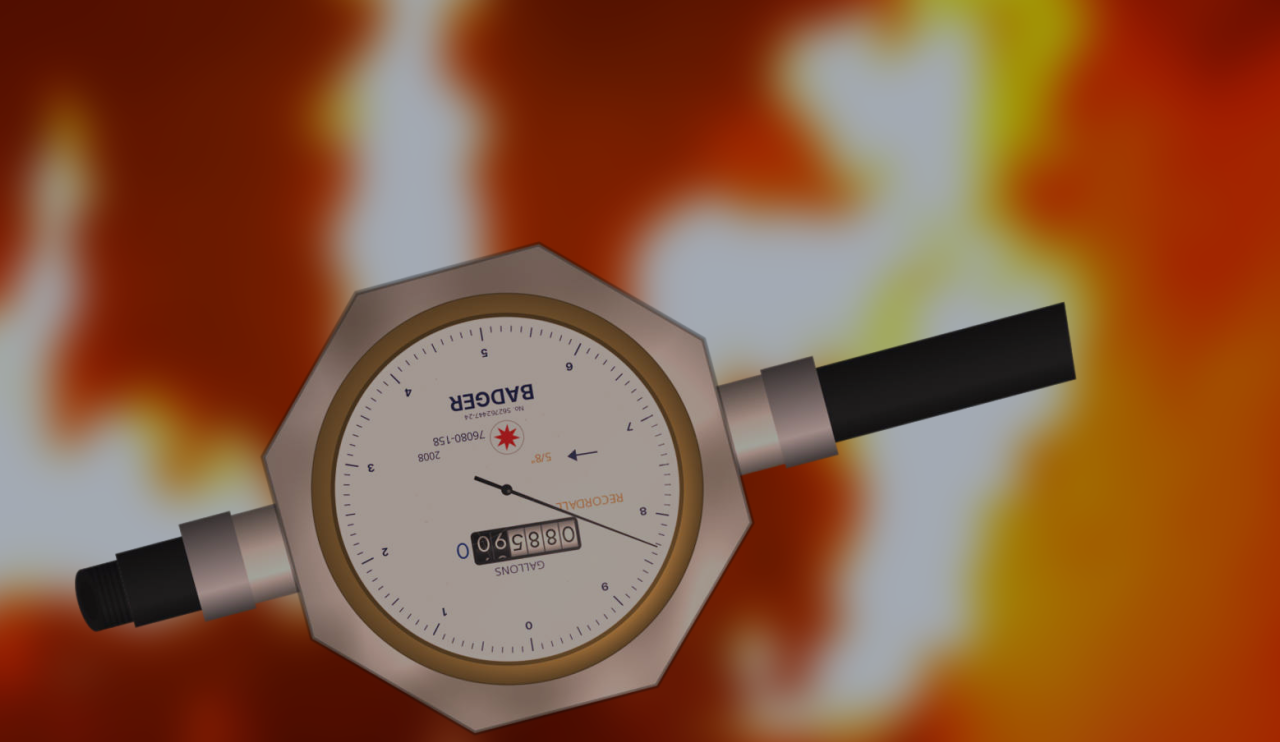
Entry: 885898.3 gal
